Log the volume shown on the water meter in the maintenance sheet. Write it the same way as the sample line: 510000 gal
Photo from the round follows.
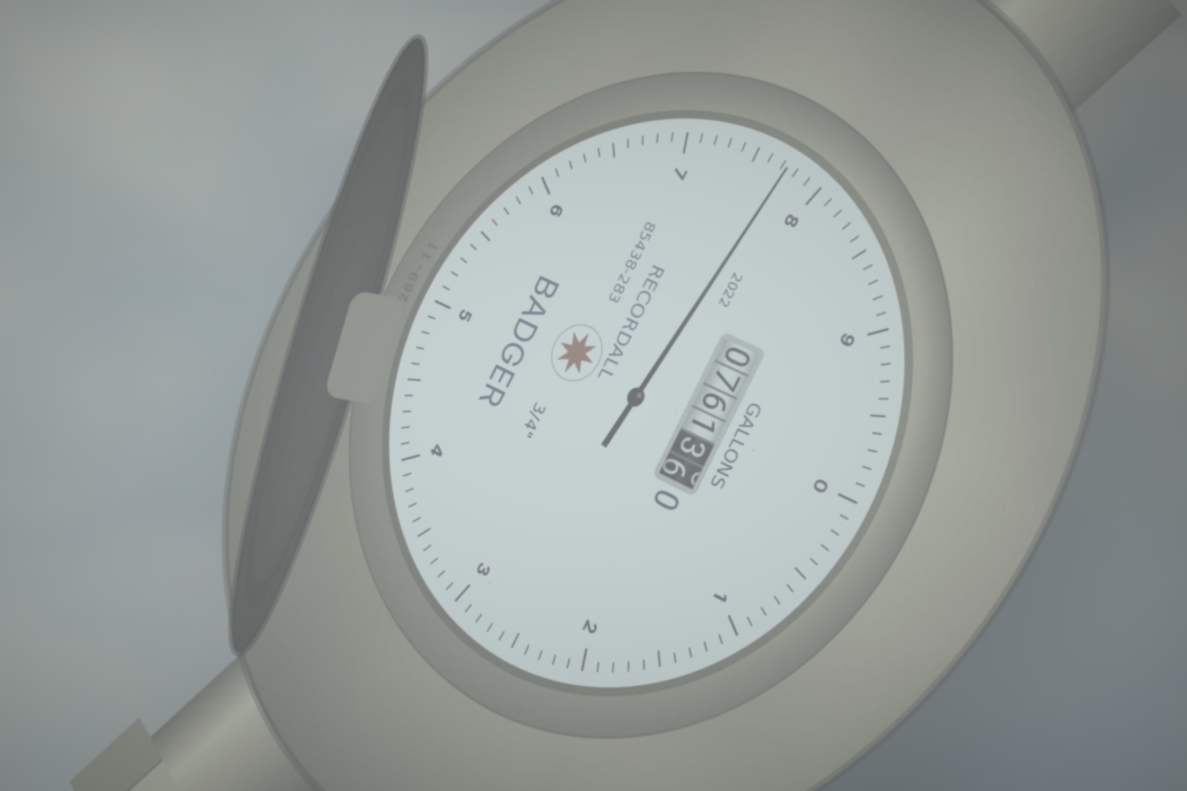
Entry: 761357.7 gal
